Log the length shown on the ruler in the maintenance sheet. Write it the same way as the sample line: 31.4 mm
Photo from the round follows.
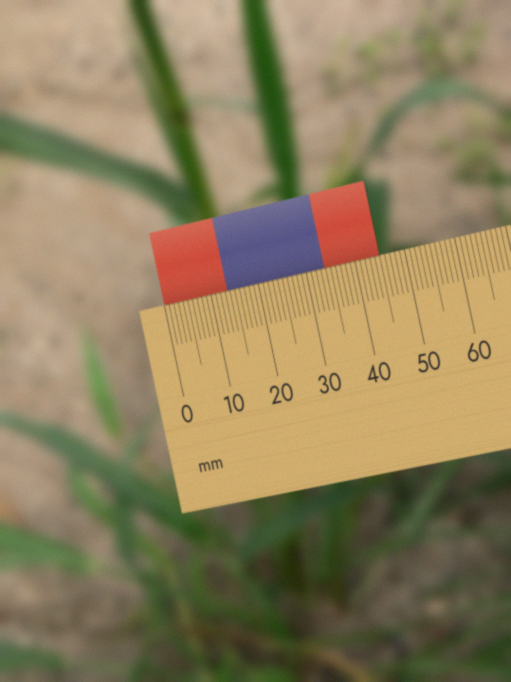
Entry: 45 mm
